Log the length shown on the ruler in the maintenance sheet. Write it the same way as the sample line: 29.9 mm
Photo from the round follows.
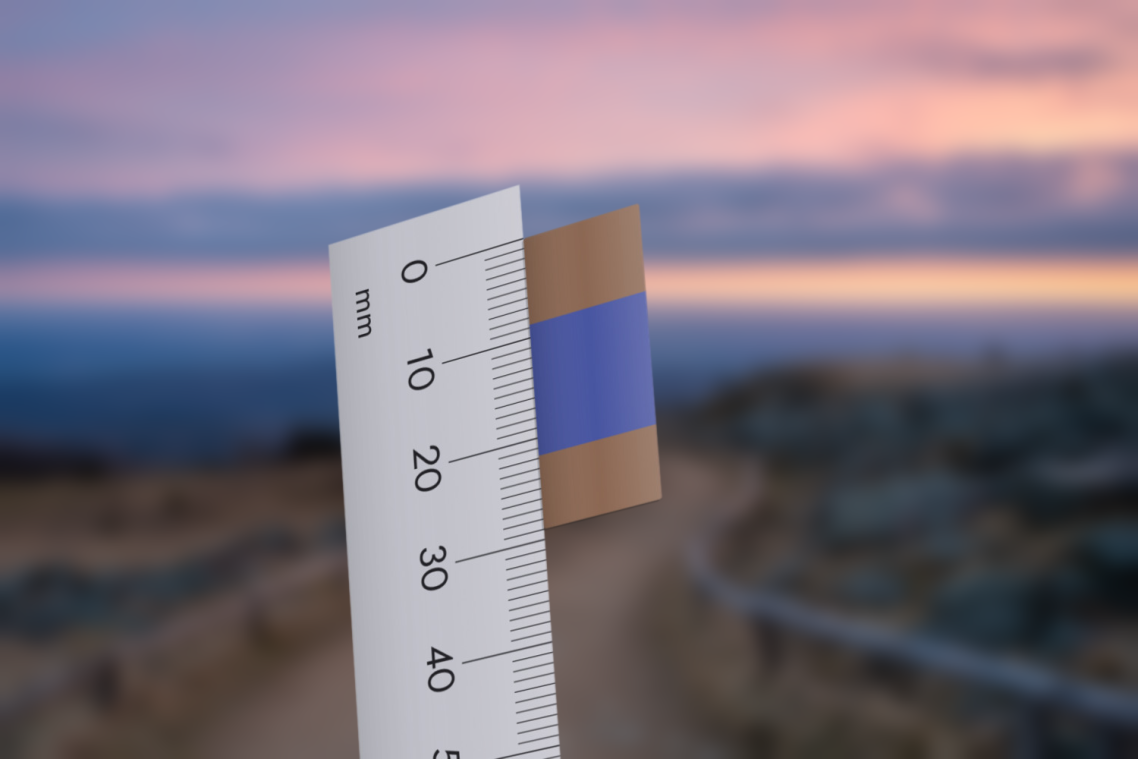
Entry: 29 mm
